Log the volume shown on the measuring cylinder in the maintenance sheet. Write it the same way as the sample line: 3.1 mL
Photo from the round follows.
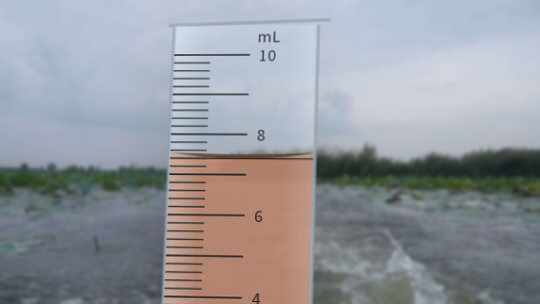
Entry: 7.4 mL
